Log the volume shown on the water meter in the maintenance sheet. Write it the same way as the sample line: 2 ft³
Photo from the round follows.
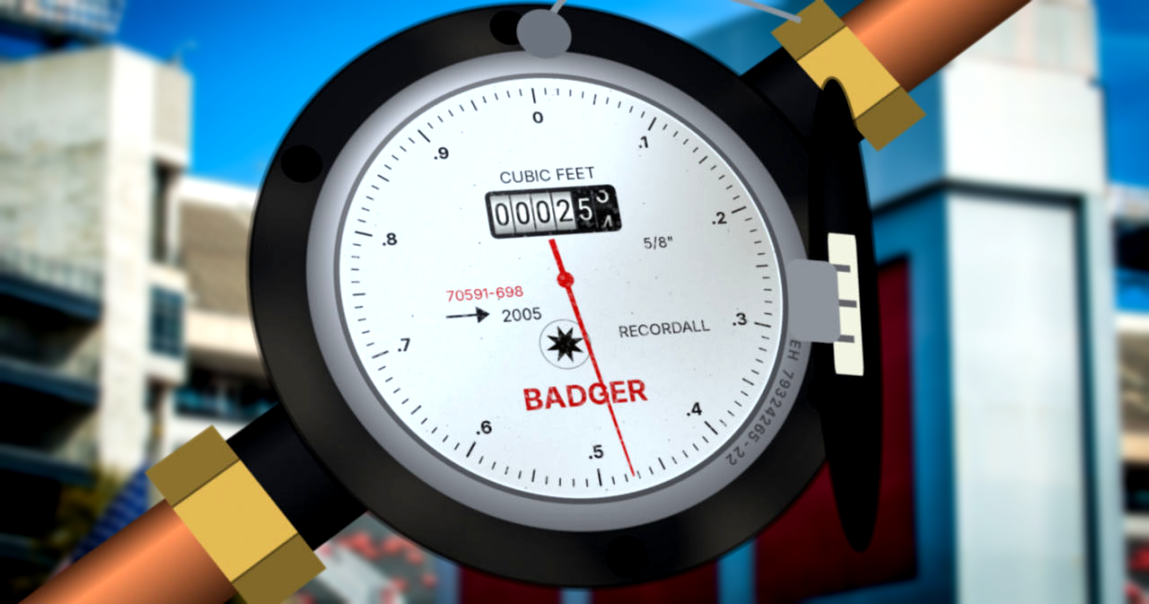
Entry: 253.47 ft³
